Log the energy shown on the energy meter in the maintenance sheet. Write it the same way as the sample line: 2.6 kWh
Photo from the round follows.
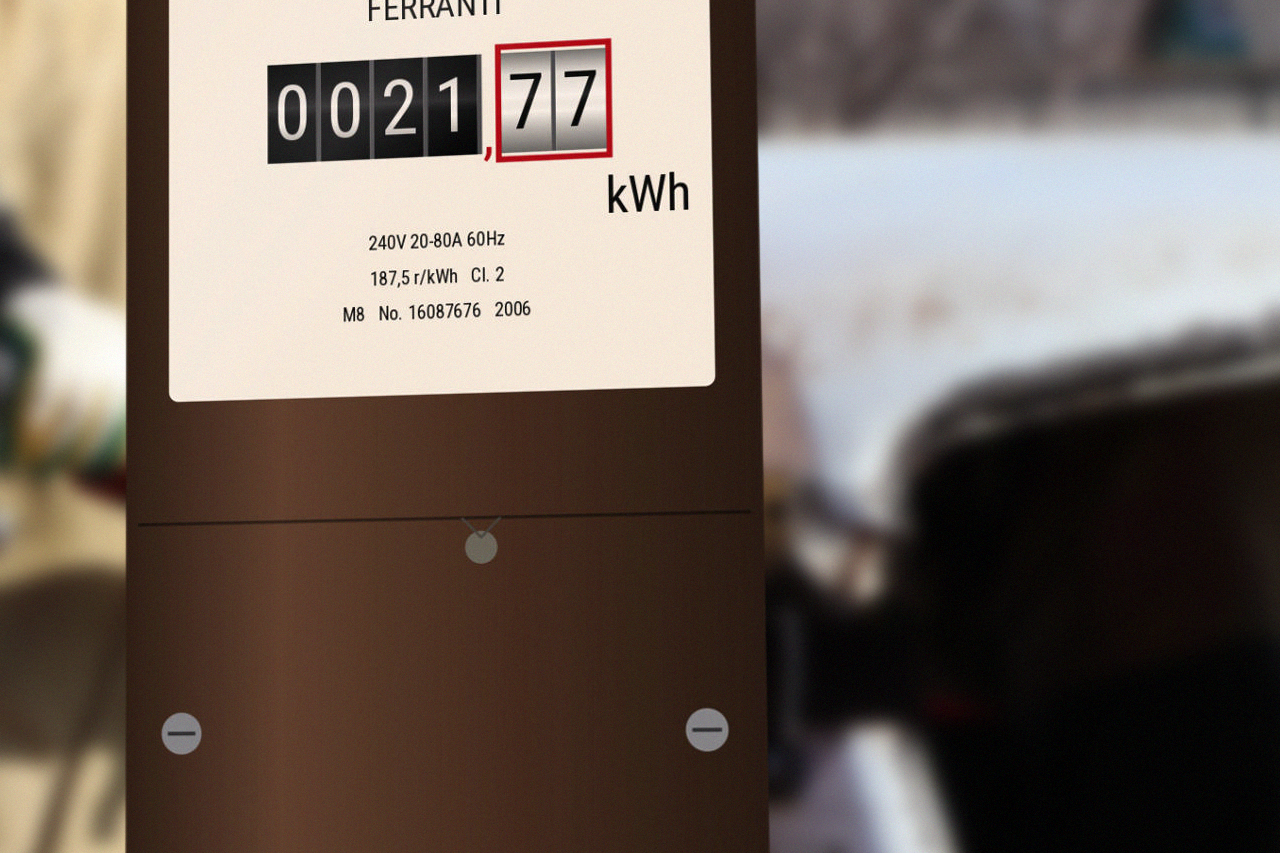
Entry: 21.77 kWh
